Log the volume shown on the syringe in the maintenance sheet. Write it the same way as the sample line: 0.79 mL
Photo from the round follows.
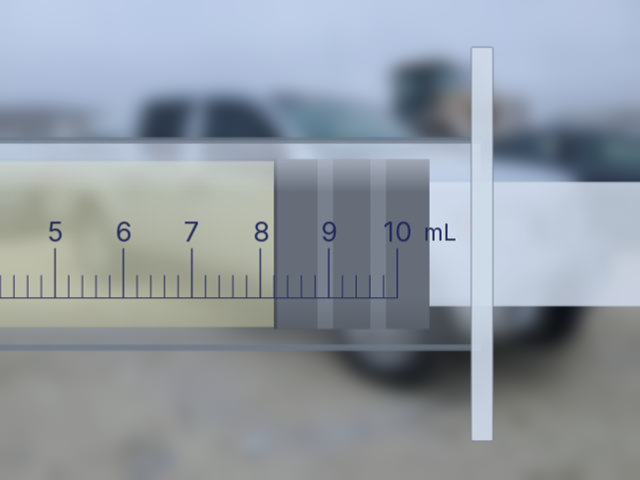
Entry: 8.2 mL
